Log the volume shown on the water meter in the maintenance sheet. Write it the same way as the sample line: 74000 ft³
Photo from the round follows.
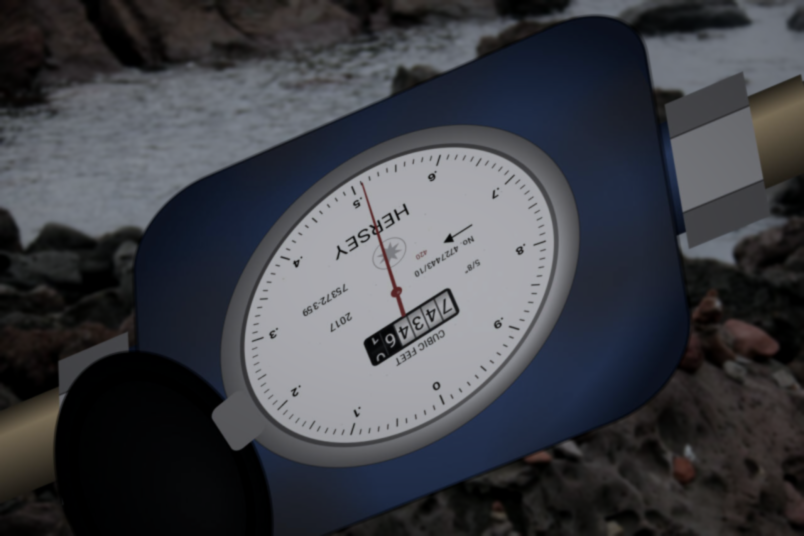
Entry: 743460.51 ft³
